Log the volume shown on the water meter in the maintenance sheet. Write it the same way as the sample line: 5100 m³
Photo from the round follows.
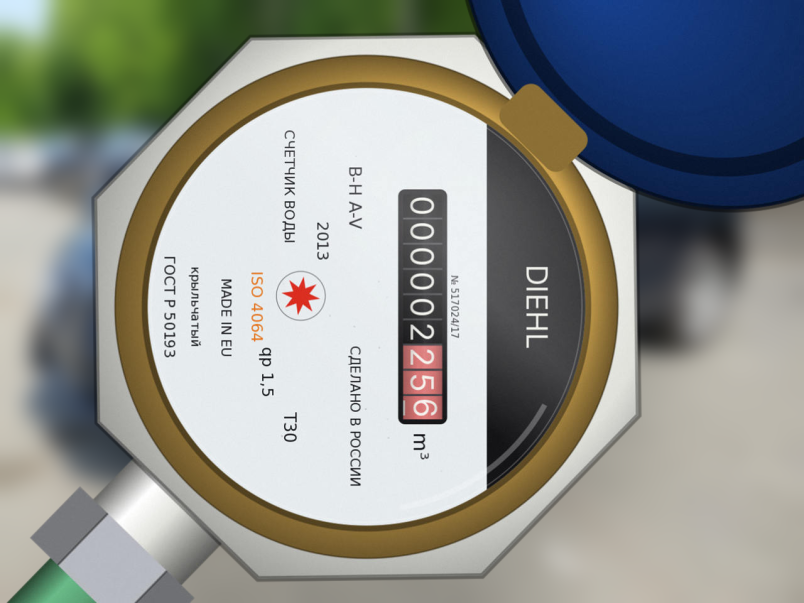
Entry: 2.256 m³
